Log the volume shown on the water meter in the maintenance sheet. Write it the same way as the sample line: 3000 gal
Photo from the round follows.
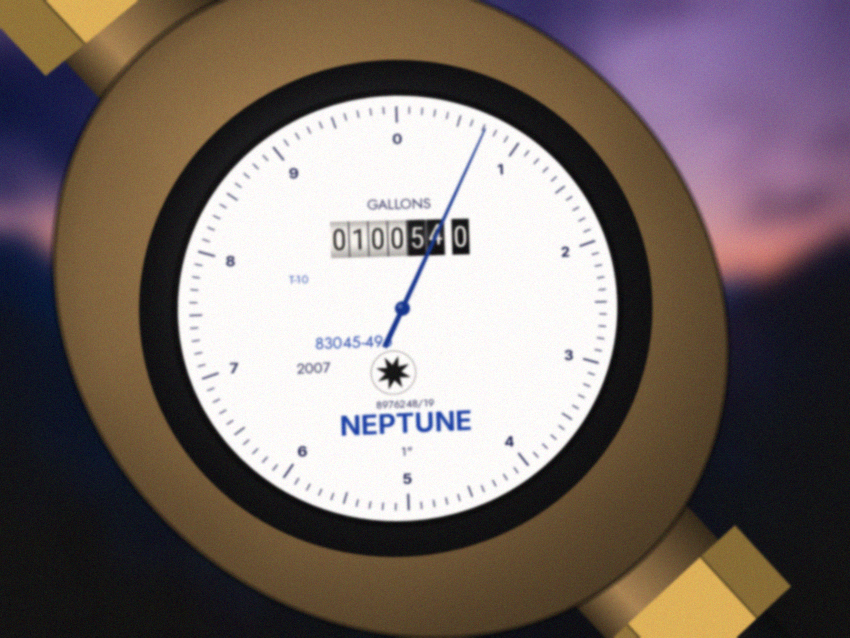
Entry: 100540.7 gal
